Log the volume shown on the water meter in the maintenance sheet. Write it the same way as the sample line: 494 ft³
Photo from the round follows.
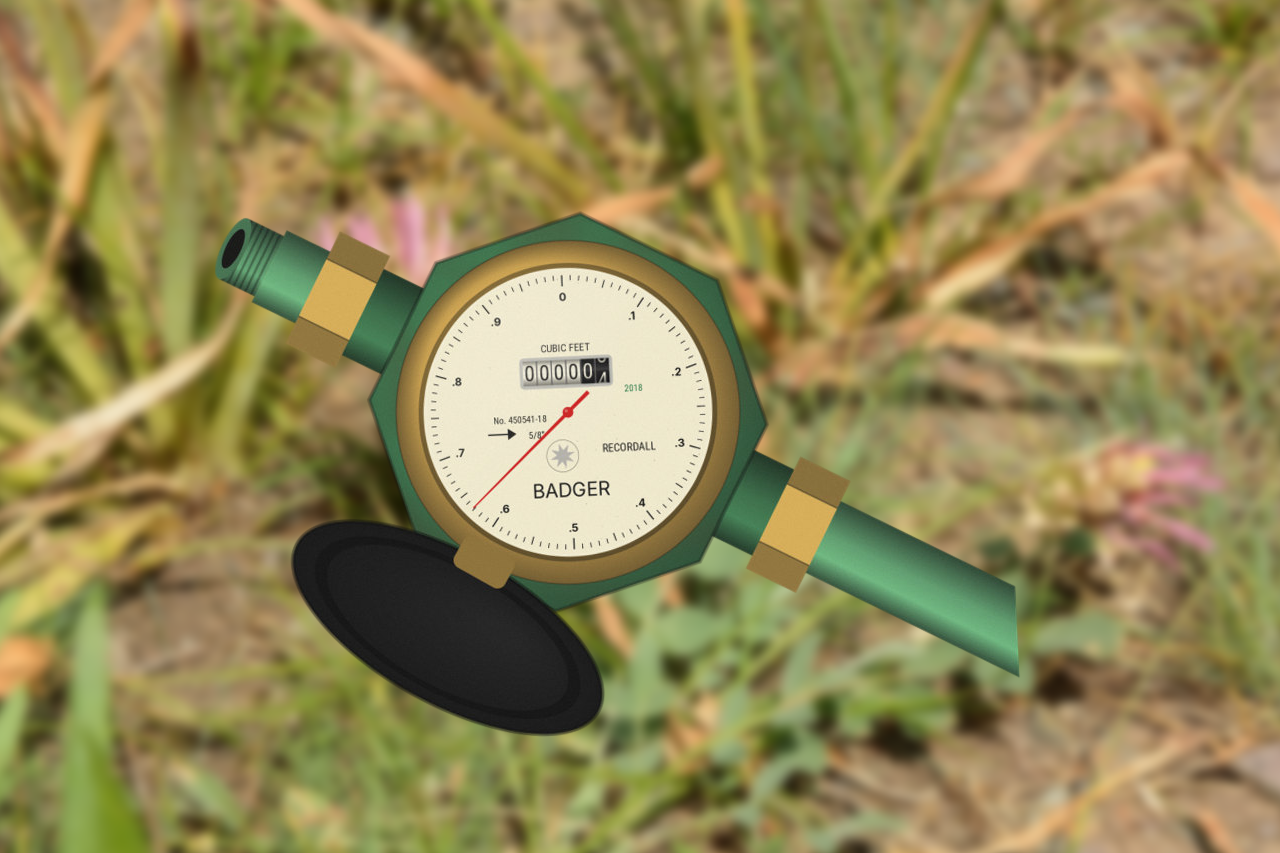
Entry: 3.63 ft³
